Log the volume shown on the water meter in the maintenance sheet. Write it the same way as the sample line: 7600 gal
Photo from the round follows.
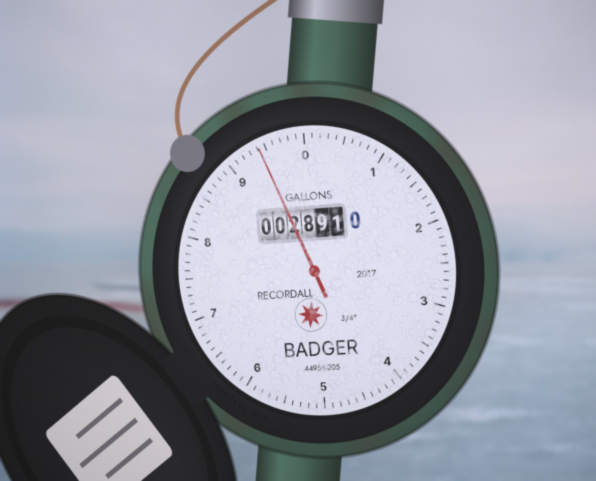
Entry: 28909.4 gal
